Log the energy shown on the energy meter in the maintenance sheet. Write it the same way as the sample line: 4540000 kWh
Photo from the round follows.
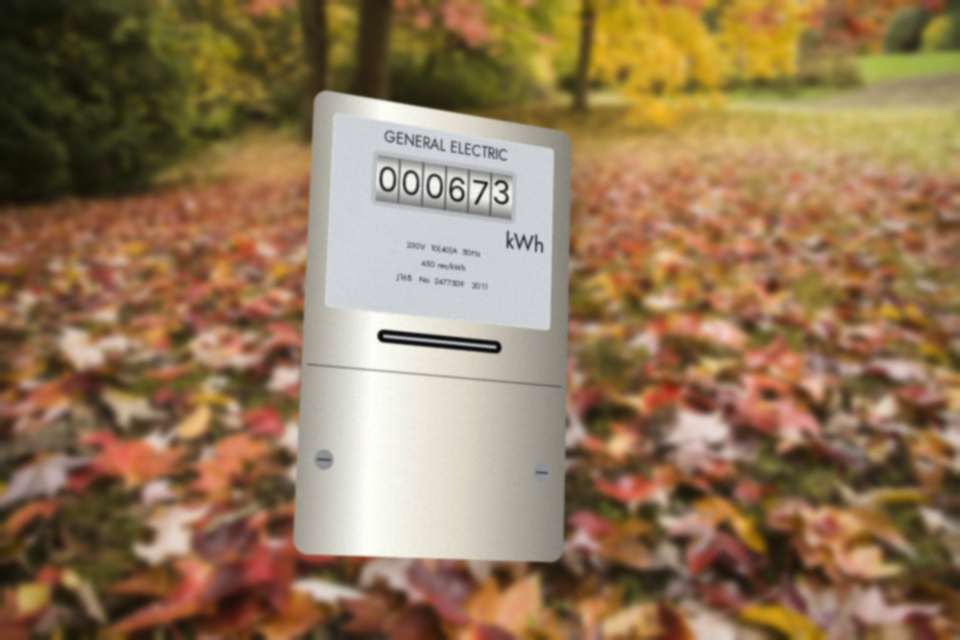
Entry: 673 kWh
